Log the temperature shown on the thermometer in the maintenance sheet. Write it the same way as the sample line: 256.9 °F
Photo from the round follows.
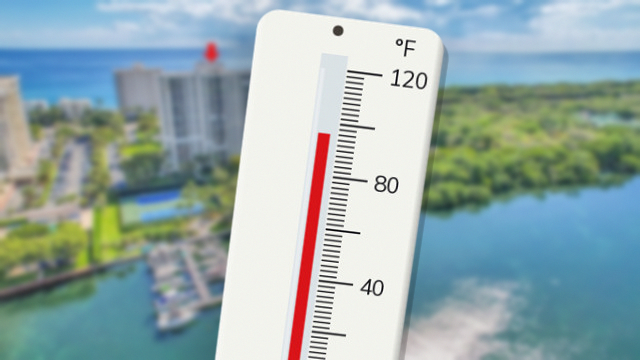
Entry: 96 °F
